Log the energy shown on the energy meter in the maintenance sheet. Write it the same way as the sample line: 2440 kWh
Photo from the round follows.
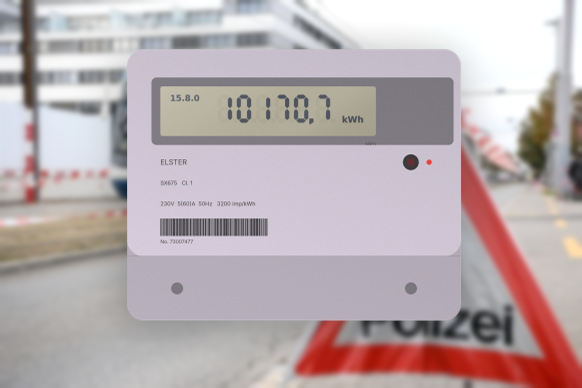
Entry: 10170.7 kWh
